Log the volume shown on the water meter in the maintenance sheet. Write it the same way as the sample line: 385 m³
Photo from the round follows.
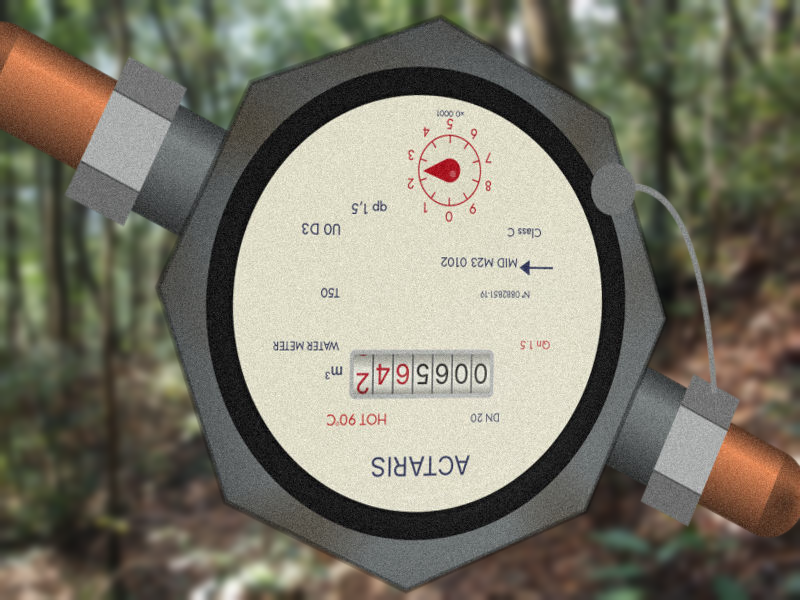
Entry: 65.6422 m³
